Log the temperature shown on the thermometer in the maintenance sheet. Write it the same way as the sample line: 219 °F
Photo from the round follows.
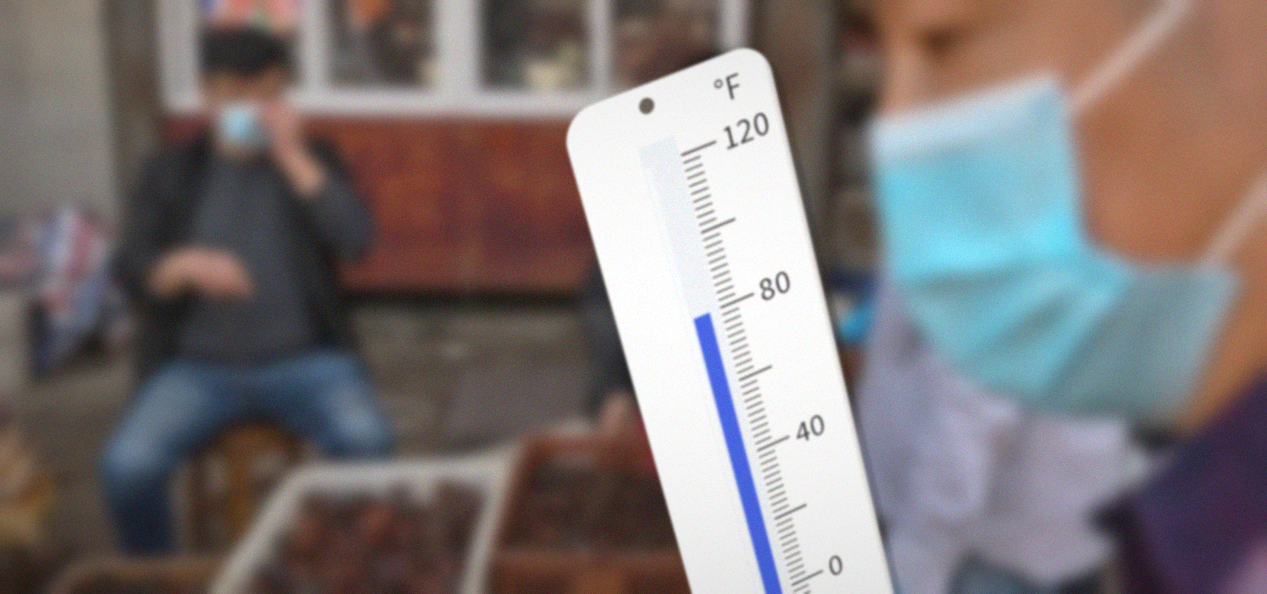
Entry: 80 °F
